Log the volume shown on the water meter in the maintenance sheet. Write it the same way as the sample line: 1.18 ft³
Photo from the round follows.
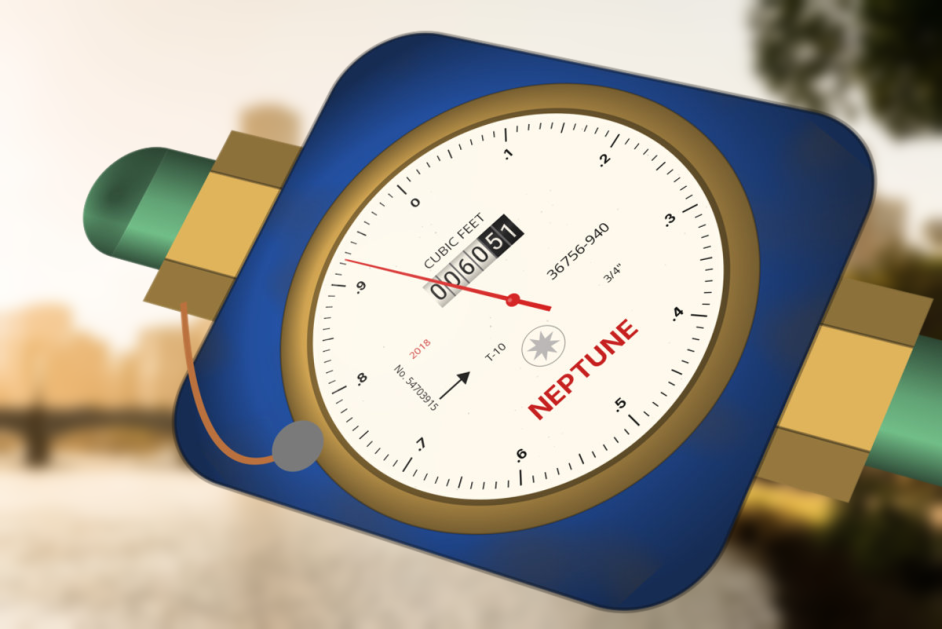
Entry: 6050.92 ft³
